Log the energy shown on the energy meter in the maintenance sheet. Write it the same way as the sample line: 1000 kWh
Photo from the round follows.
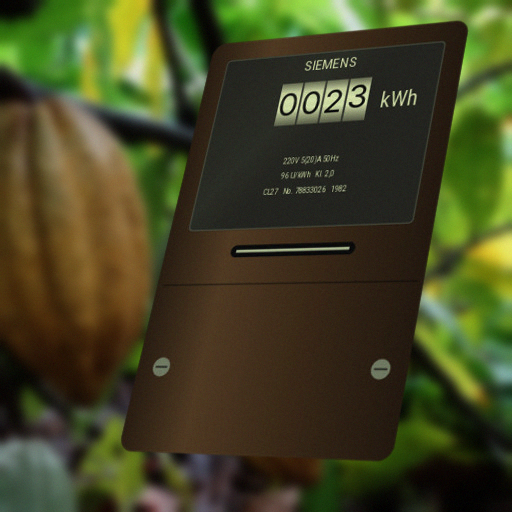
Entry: 23 kWh
